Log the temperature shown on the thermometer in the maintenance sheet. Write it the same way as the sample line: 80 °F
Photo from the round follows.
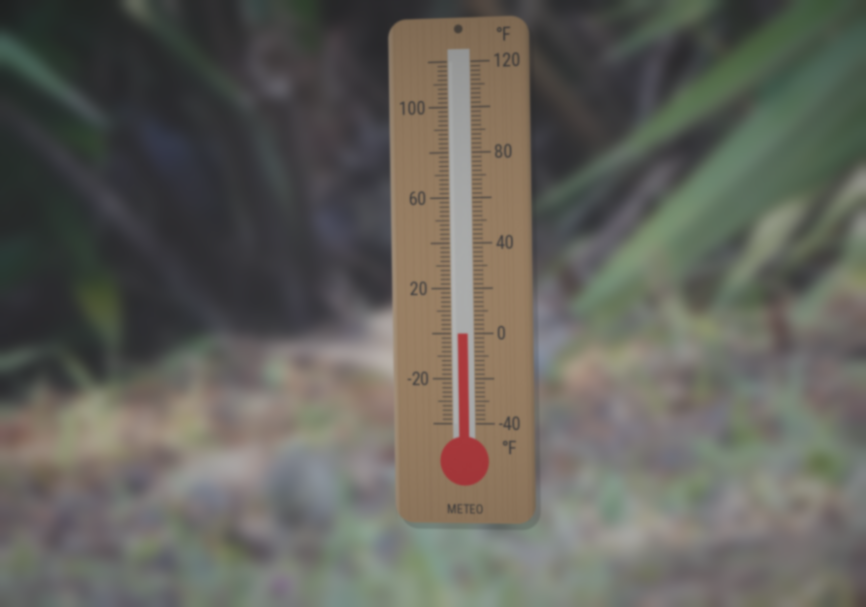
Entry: 0 °F
